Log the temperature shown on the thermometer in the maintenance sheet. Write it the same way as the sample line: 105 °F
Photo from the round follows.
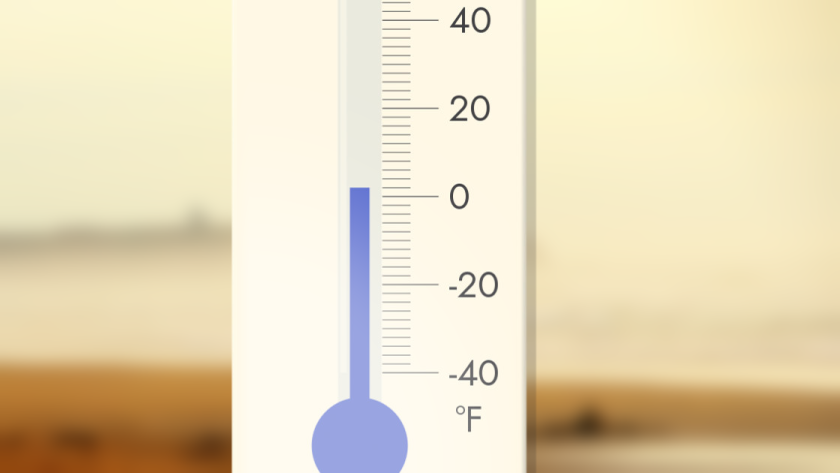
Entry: 2 °F
